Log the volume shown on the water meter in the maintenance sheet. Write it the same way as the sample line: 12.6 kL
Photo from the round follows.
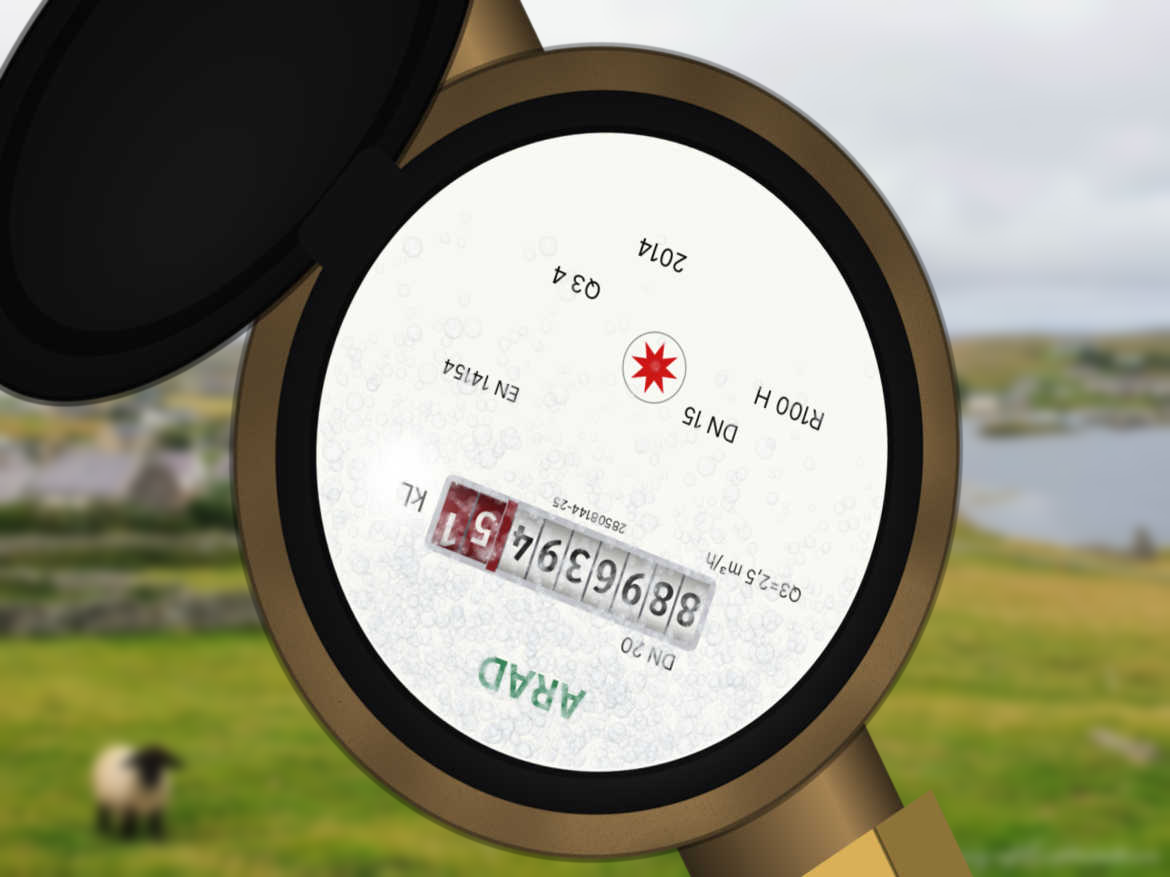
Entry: 8896394.51 kL
